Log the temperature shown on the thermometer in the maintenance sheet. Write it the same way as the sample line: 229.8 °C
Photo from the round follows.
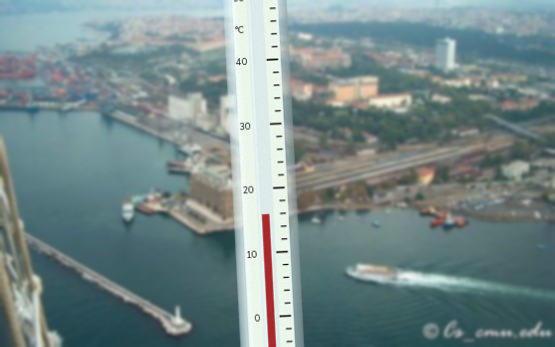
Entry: 16 °C
